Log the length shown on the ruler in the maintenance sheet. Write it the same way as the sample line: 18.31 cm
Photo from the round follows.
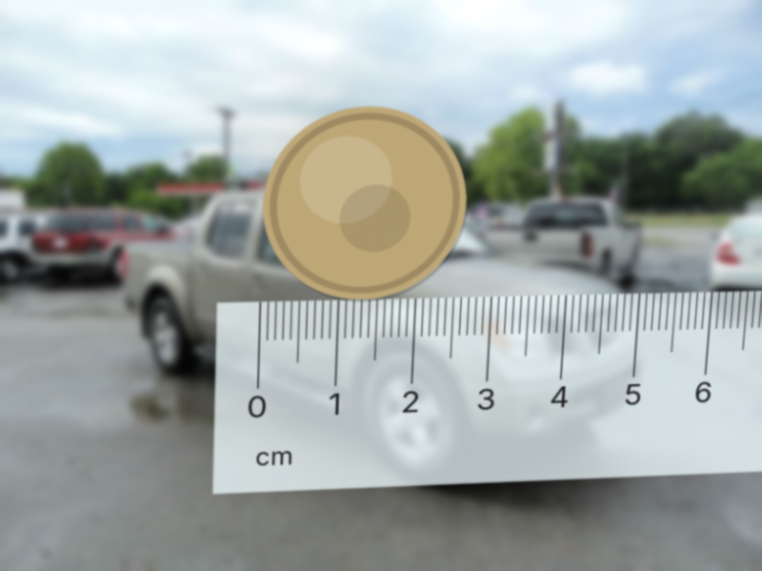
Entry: 2.6 cm
